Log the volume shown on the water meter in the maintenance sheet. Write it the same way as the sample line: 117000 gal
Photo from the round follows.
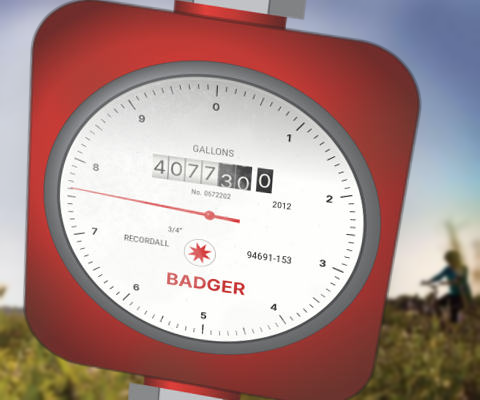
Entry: 4077297.6 gal
